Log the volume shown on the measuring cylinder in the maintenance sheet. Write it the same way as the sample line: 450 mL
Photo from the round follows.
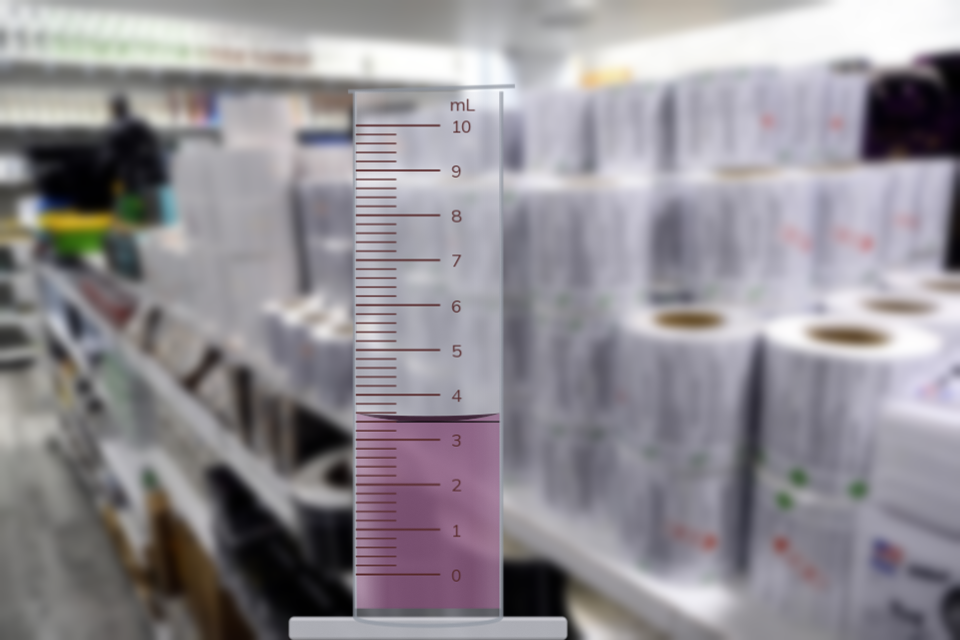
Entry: 3.4 mL
